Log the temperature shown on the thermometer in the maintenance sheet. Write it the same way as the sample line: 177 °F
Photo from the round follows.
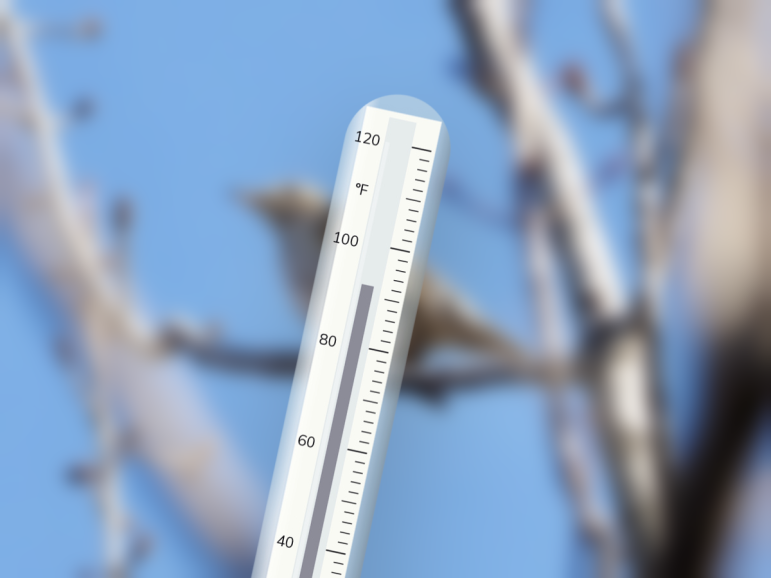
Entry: 92 °F
